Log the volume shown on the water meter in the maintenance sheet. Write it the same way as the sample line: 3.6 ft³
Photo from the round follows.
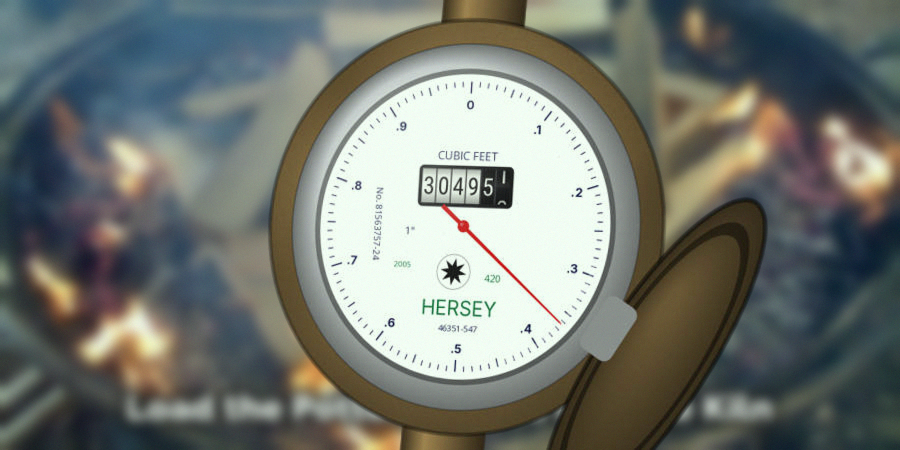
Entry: 304951.36 ft³
